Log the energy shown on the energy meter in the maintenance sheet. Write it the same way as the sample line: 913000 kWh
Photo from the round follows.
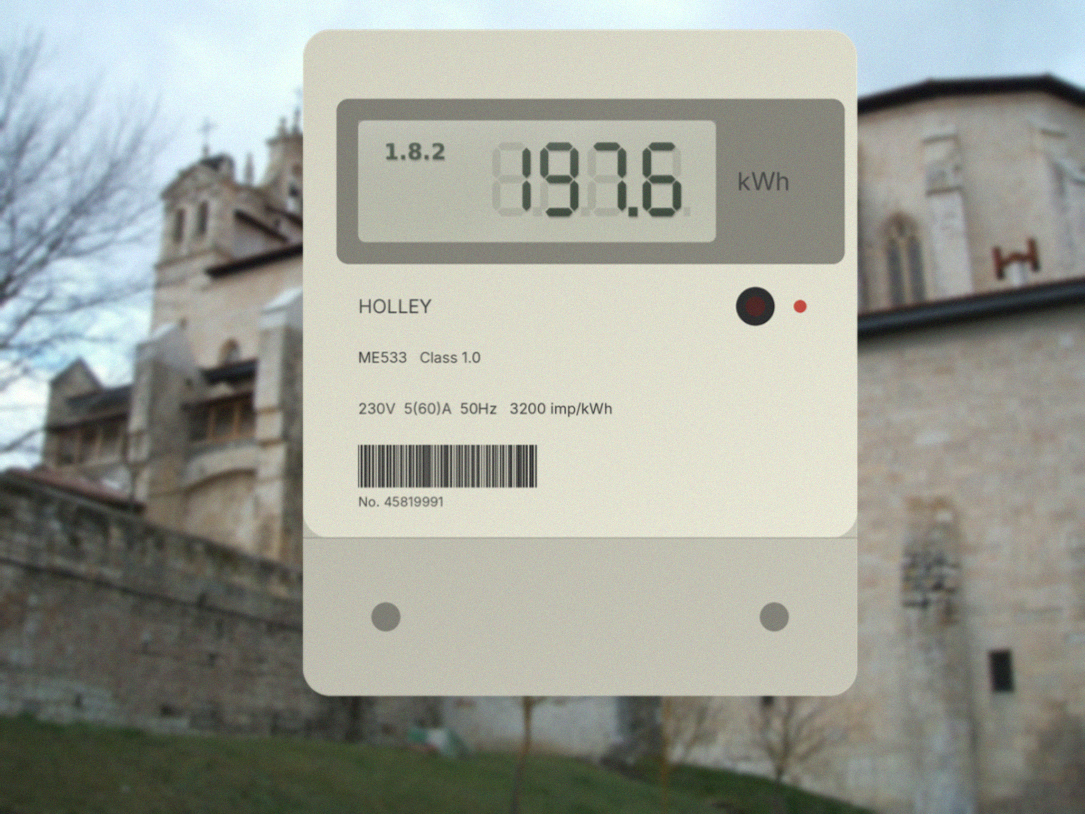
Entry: 197.6 kWh
